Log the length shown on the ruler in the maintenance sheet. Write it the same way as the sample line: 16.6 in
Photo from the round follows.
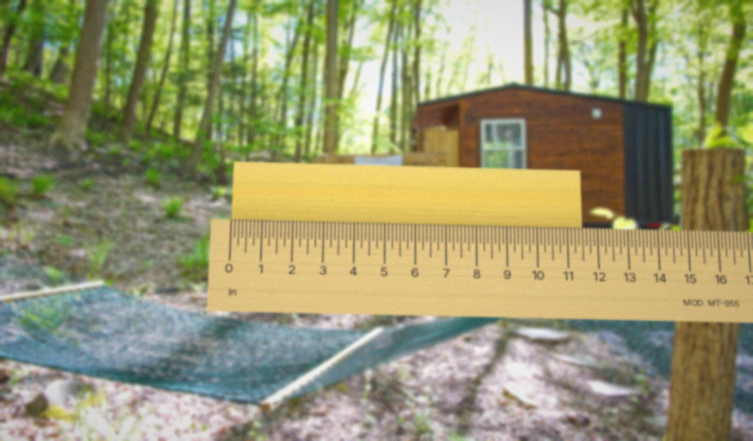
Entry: 11.5 in
